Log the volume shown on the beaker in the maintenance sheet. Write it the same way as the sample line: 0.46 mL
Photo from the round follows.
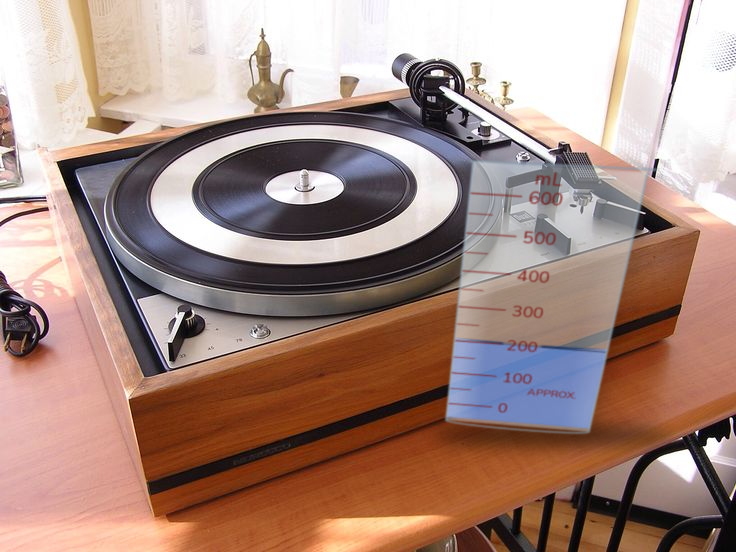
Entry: 200 mL
